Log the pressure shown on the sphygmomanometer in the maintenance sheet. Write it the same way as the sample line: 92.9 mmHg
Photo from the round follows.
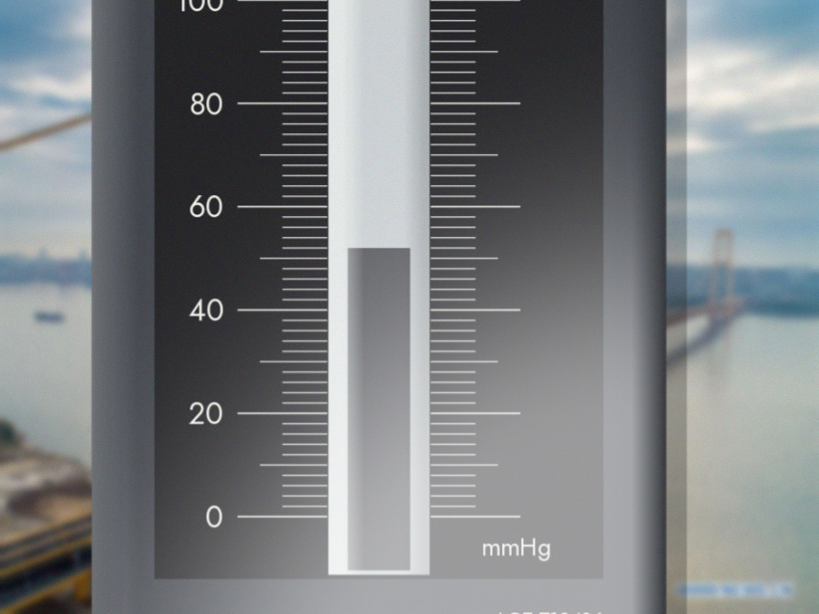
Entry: 52 mmHg
